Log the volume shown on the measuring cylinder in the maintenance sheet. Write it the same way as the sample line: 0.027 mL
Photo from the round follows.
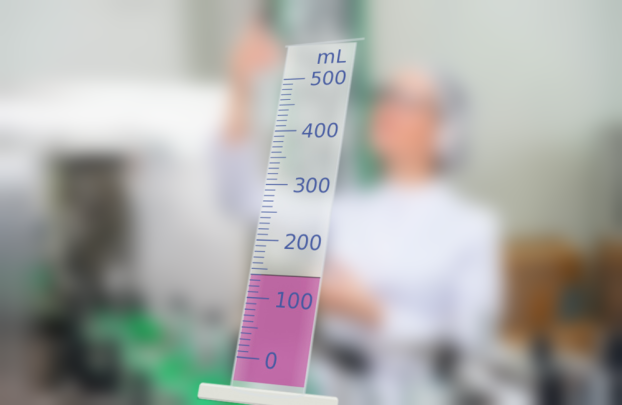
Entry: 140 mL
